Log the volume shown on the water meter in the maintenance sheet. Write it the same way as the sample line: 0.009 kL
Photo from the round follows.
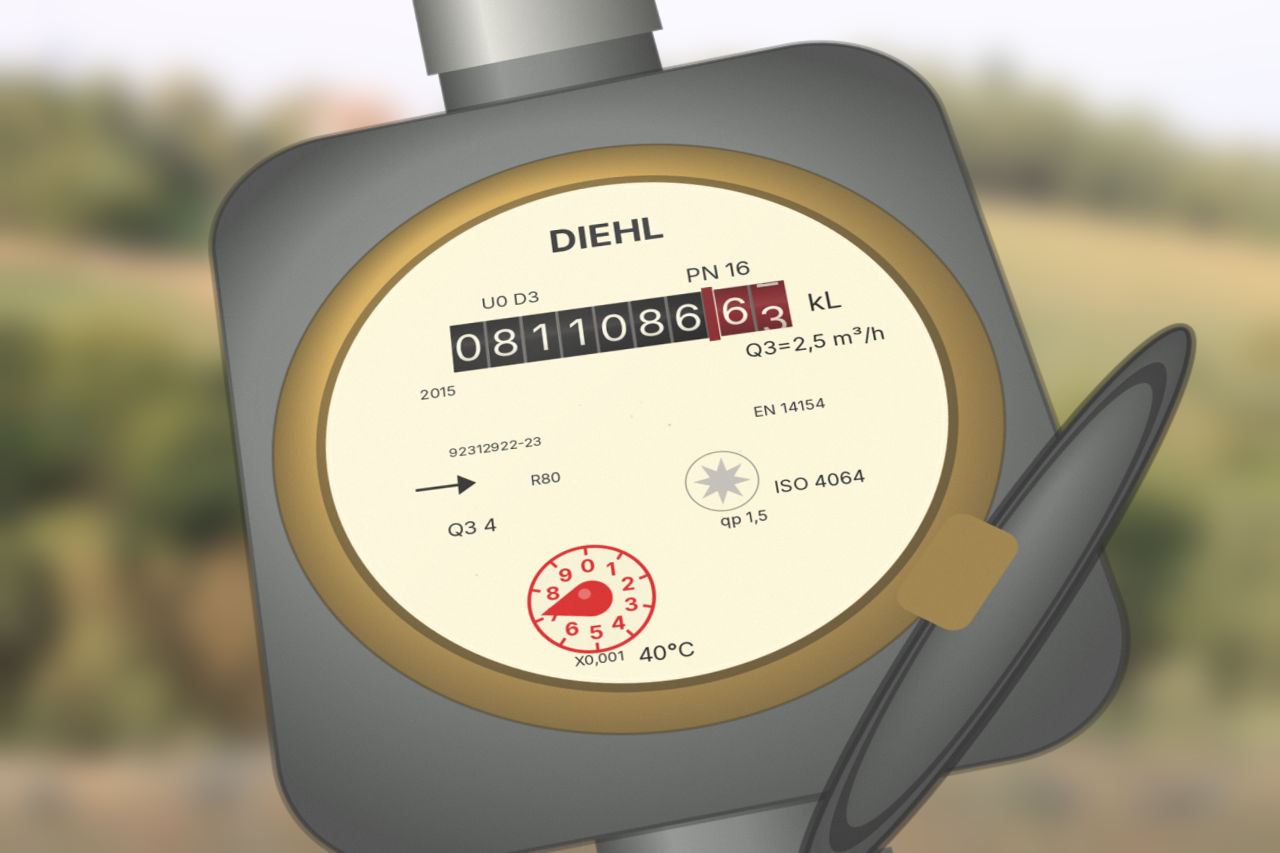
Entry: 811086.627 kL
